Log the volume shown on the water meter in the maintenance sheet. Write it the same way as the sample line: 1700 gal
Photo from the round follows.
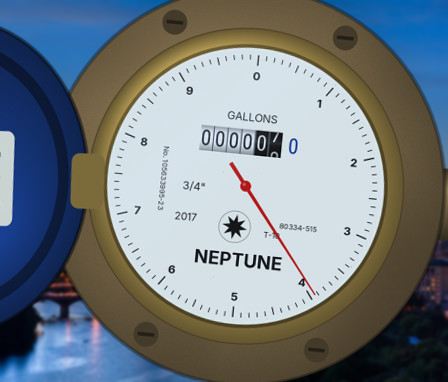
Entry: 73.9 gal
